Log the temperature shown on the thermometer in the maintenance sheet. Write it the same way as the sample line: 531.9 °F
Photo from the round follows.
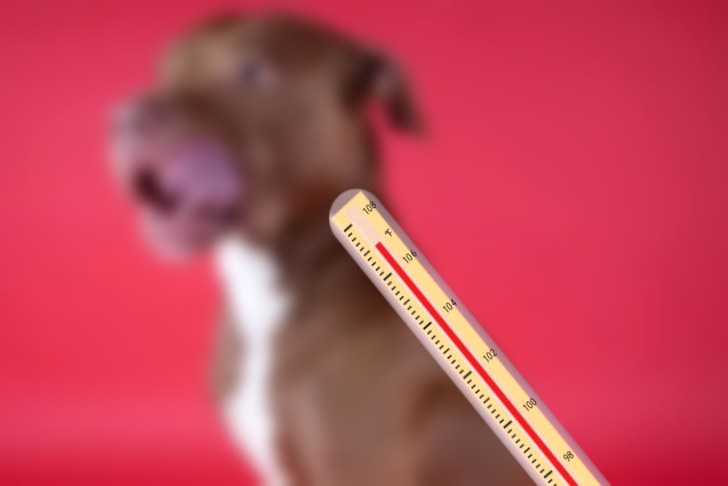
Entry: 107 °F
